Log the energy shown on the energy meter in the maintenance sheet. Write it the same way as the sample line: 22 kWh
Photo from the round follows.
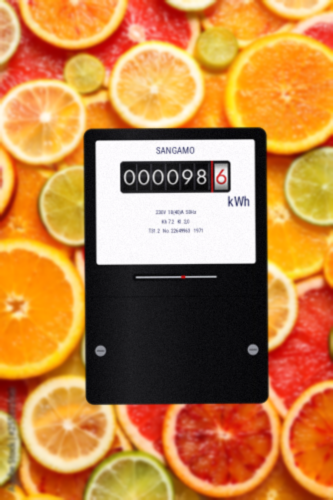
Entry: 98.6 kWh
